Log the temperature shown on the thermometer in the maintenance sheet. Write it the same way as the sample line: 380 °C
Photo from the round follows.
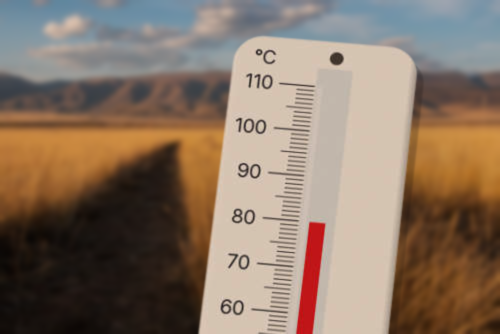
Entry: 80 °C
